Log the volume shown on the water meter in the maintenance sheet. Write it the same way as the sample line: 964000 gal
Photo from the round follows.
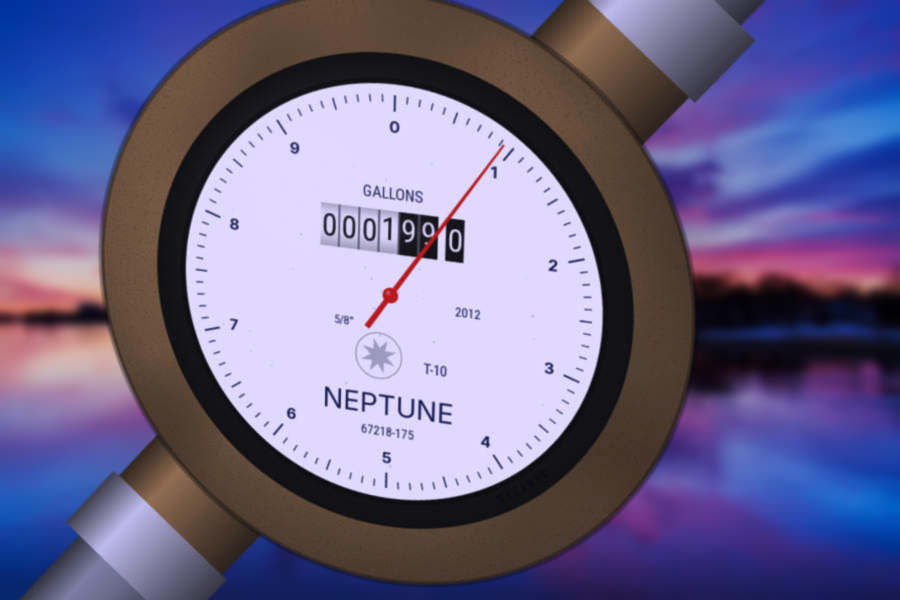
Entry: 1990.9 gal
